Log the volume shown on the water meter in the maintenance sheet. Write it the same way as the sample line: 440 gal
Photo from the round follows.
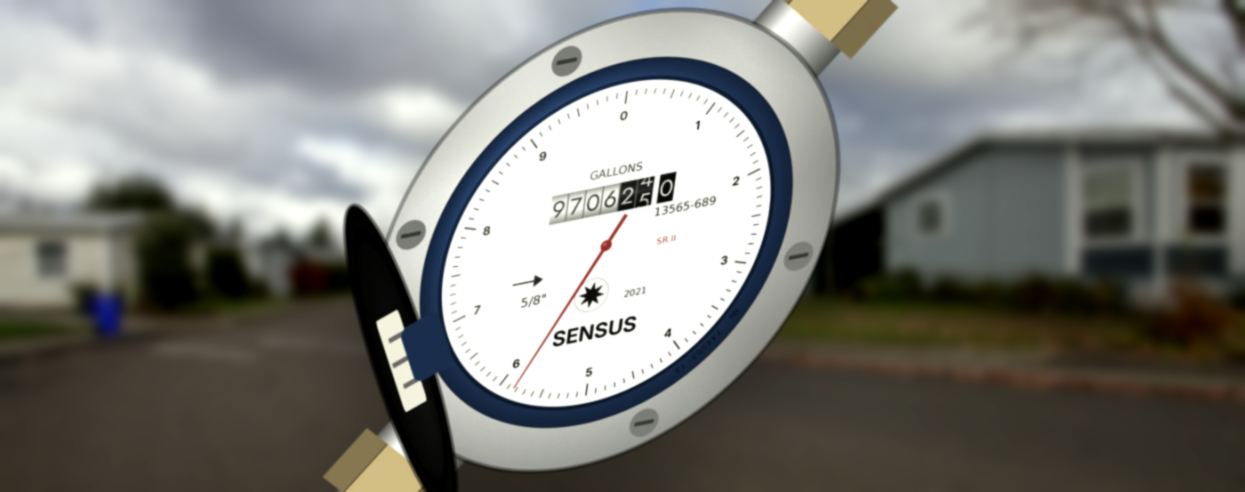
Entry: 9706245.8 gal
